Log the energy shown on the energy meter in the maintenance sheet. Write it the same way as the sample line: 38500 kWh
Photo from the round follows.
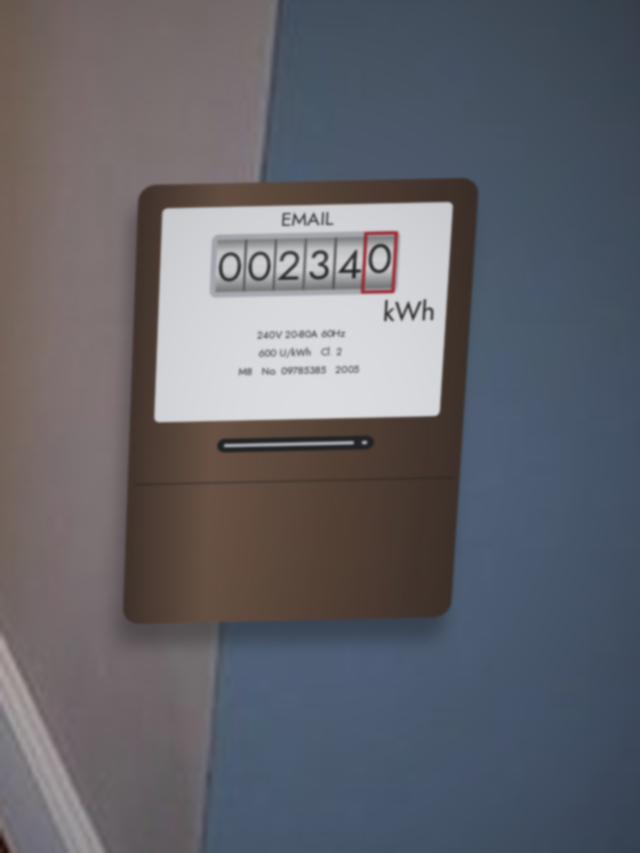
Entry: 234.0 kWh
